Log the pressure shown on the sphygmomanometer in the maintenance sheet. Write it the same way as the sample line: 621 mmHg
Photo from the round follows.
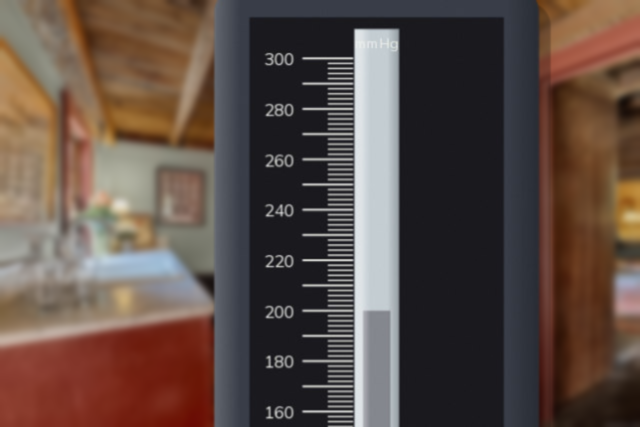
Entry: 200 mmHg
